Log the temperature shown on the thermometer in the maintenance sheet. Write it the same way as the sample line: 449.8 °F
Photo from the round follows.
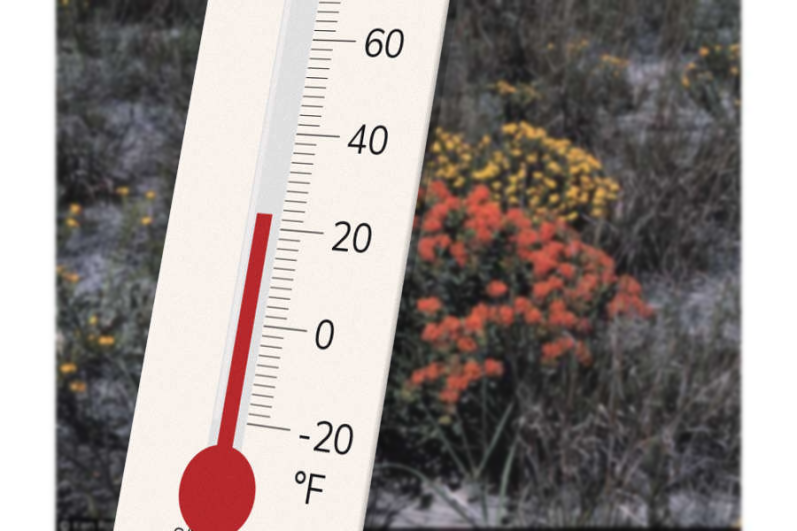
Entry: 23 °F
